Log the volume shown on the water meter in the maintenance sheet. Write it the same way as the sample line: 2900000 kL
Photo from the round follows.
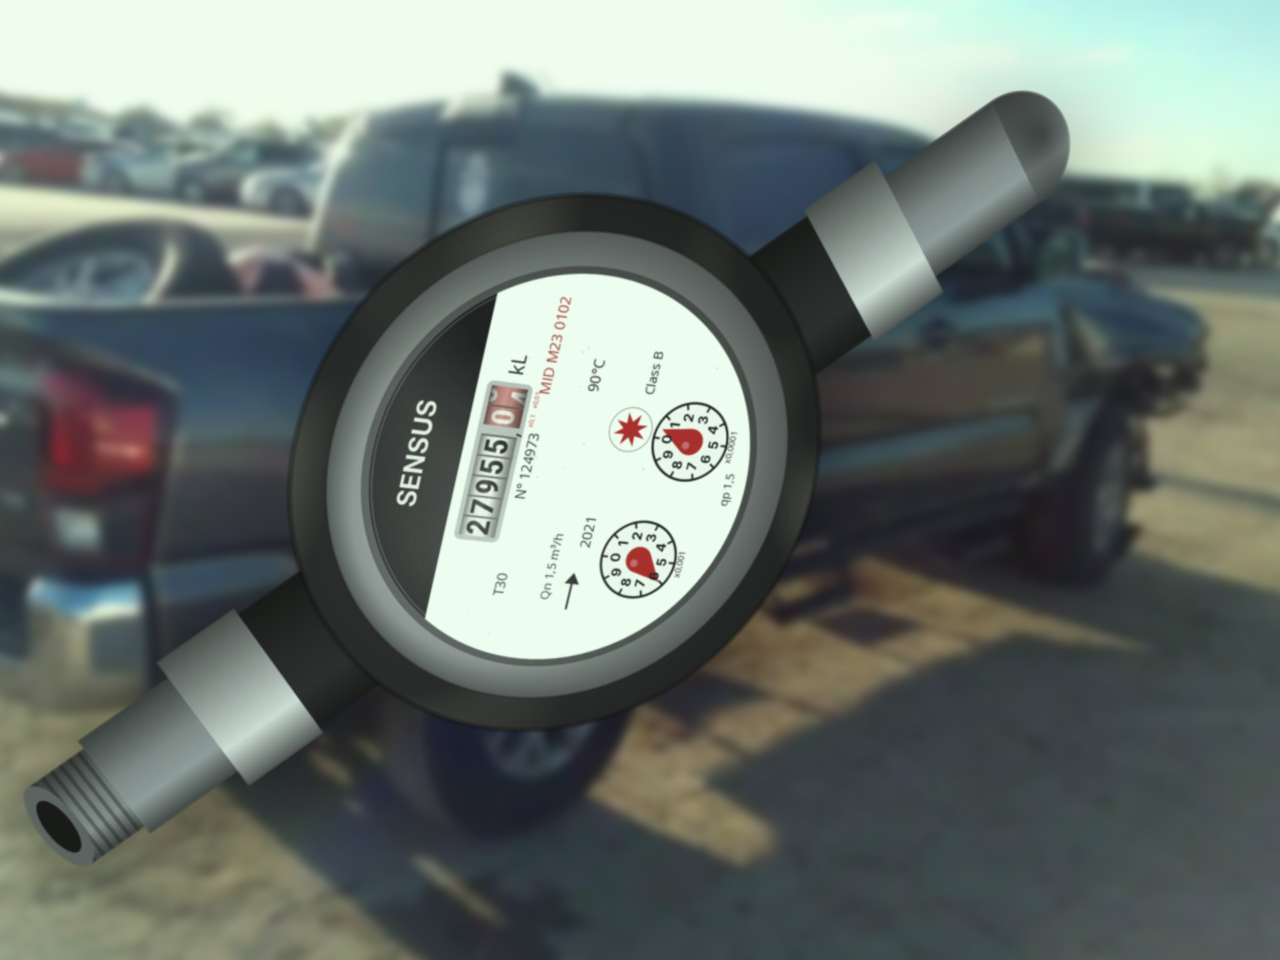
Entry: 27955.0360 kL
